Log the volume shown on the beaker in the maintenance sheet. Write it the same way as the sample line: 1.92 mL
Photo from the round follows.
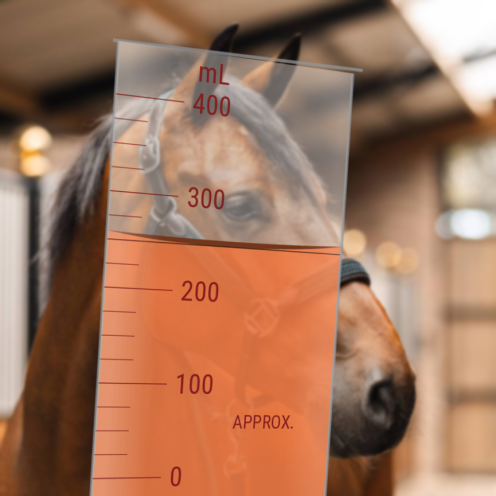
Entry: 250 mL
